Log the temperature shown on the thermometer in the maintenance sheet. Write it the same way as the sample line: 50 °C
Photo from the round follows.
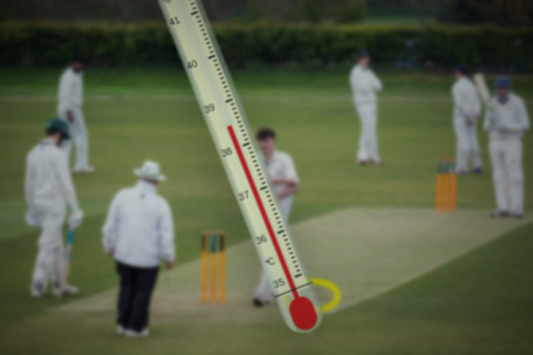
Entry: 38.5 °C
